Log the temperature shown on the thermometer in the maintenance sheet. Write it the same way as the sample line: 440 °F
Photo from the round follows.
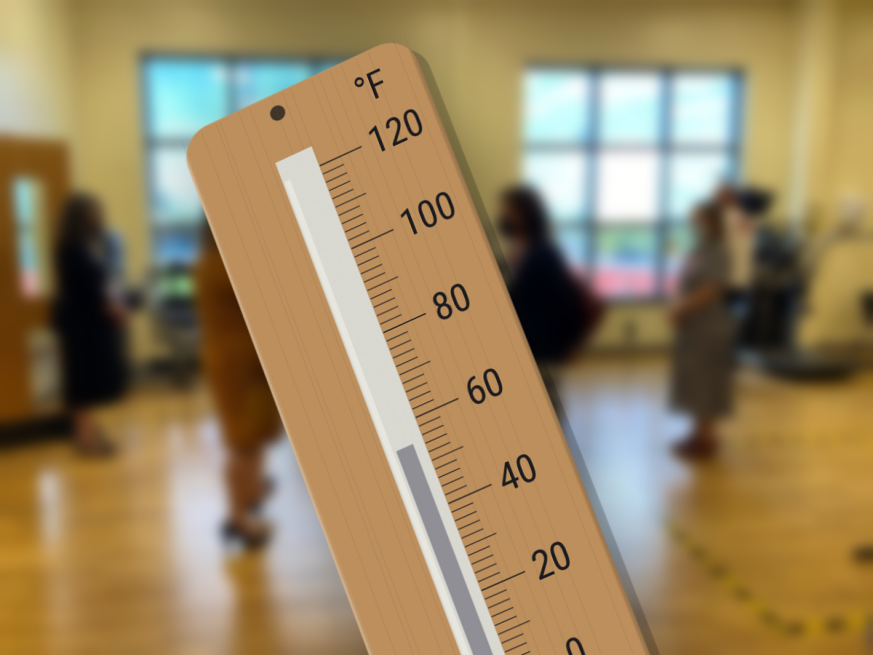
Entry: 55 °F
